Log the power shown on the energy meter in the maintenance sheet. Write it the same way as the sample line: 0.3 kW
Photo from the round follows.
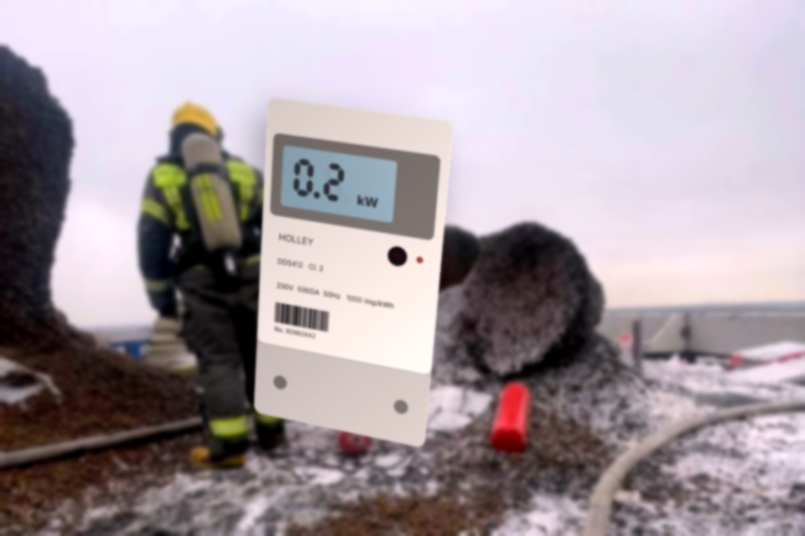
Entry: 0.2 kW
